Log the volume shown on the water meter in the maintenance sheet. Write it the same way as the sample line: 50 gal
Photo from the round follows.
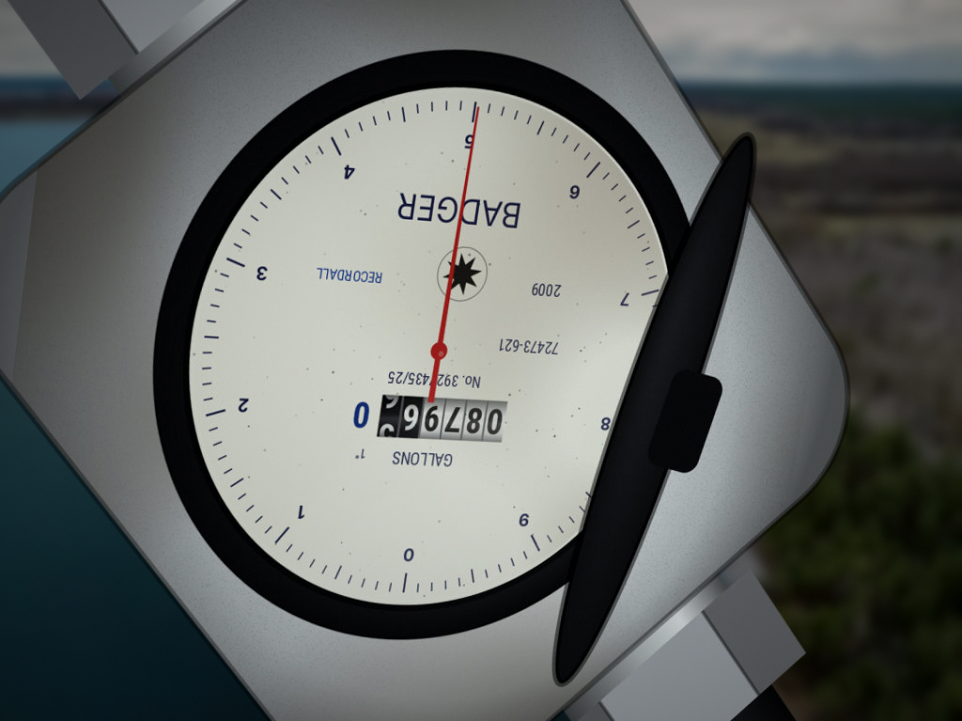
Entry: 879655.0 gal
